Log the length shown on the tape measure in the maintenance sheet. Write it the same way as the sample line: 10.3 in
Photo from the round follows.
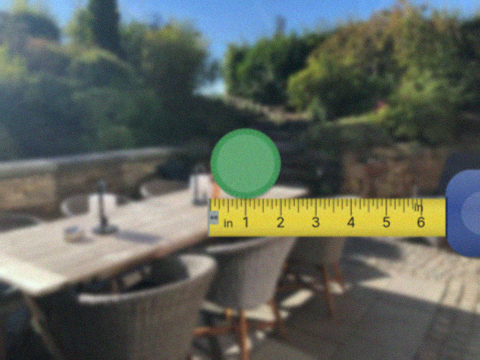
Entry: 2 in
